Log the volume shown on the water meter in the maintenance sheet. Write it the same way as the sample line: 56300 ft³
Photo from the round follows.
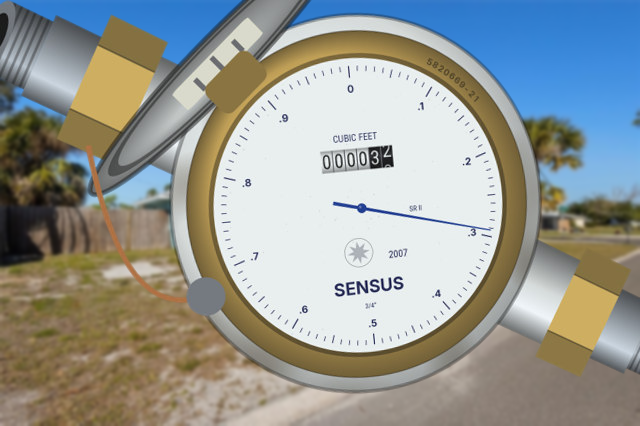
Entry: 32.29 ft³
